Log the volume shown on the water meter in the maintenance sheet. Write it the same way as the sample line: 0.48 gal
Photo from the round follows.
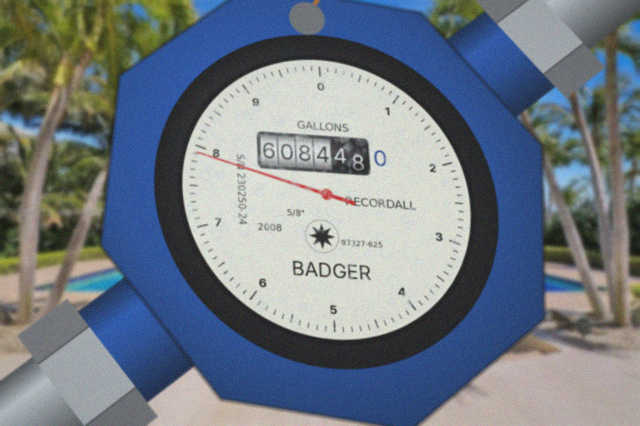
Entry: 6084477.9 gal
